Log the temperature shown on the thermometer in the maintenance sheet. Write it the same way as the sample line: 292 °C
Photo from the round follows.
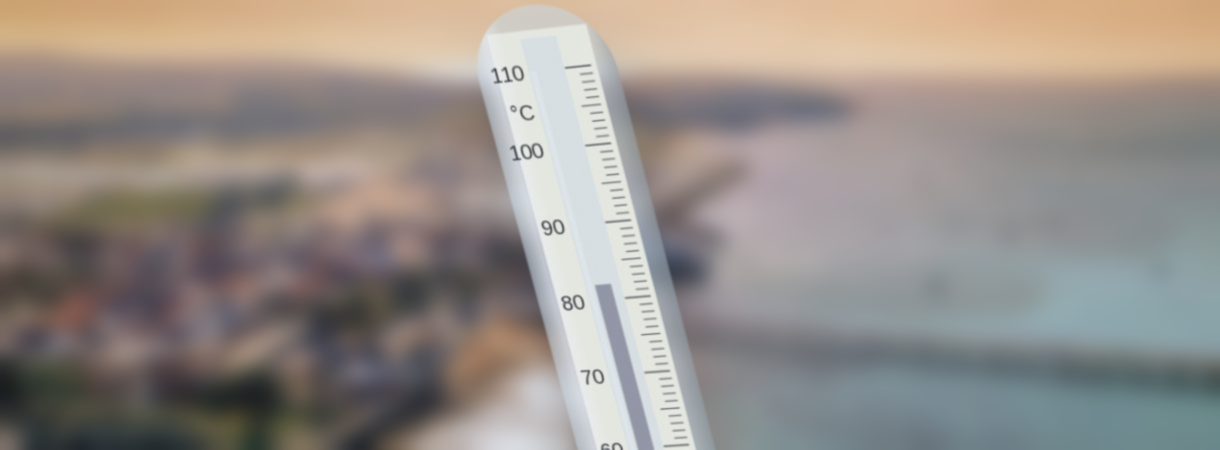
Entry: 82 °C
